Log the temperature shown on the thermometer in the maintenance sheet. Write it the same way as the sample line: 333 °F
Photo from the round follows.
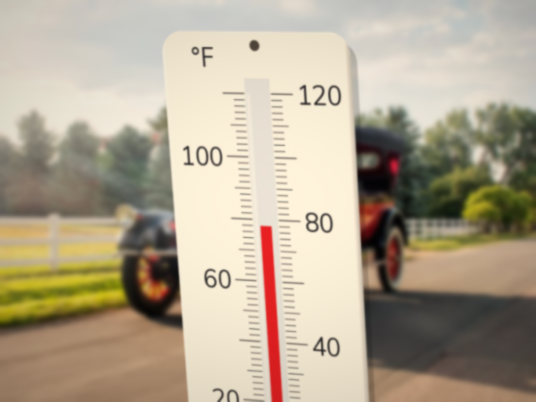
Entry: 78 °F
